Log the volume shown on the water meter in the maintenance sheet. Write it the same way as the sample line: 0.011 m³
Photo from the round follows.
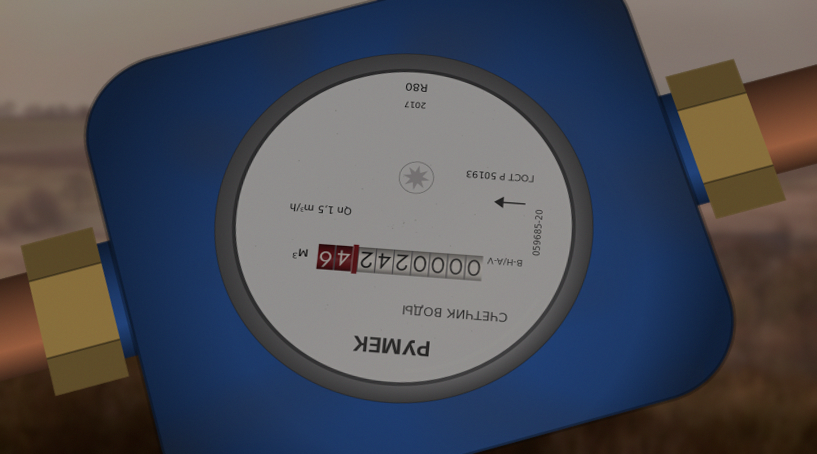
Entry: 242.46 m³
